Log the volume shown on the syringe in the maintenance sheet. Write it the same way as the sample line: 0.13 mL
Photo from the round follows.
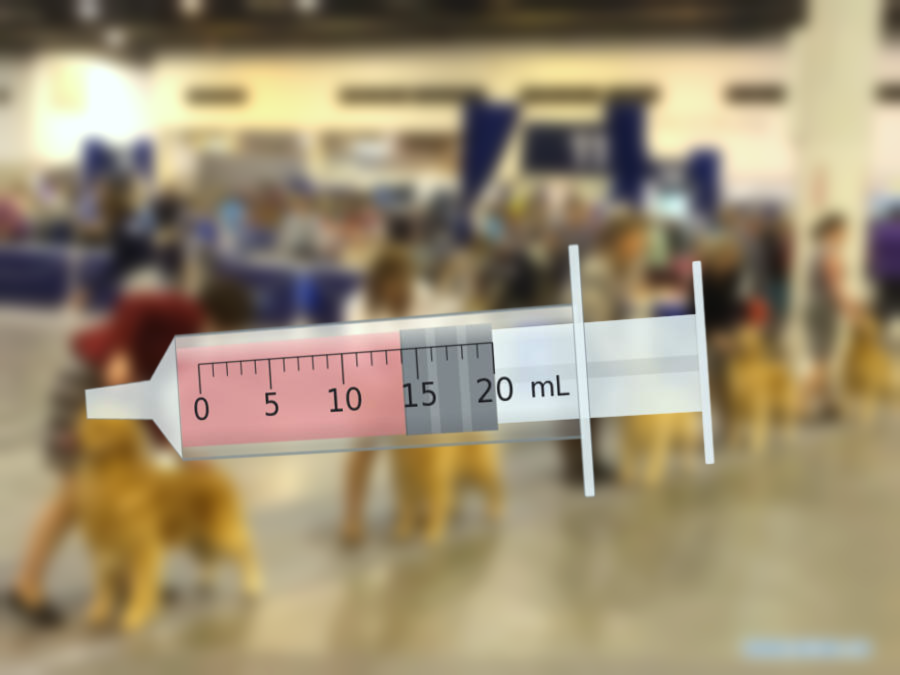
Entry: 14 mL
